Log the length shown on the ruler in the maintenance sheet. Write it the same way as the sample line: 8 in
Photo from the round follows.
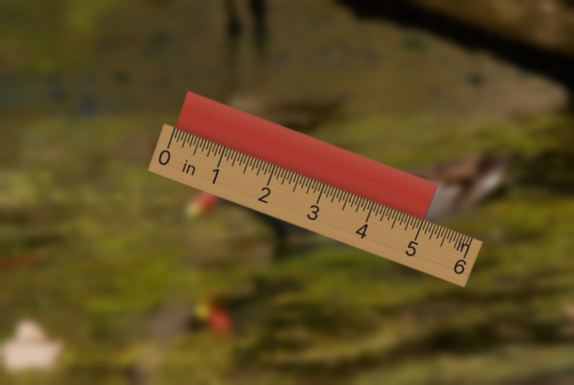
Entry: 5 in
